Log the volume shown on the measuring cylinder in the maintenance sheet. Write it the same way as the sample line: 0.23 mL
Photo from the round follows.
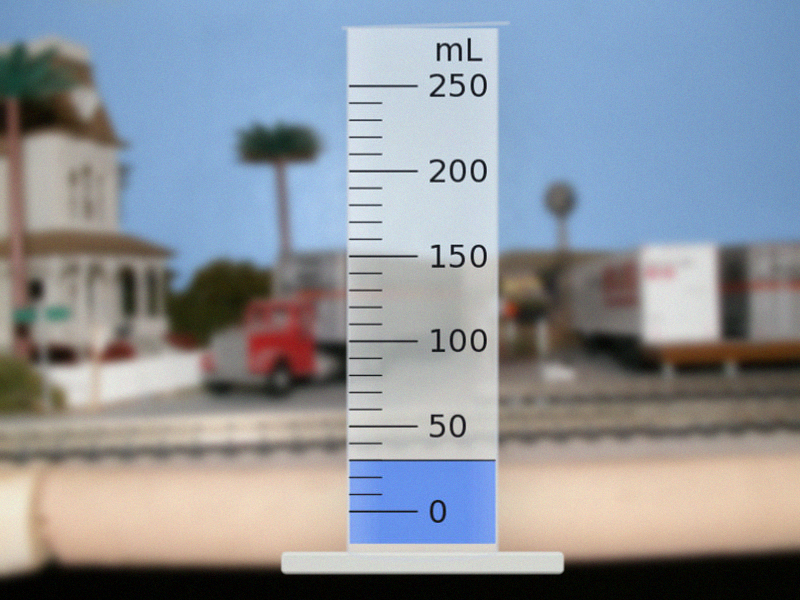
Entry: 30 mL
